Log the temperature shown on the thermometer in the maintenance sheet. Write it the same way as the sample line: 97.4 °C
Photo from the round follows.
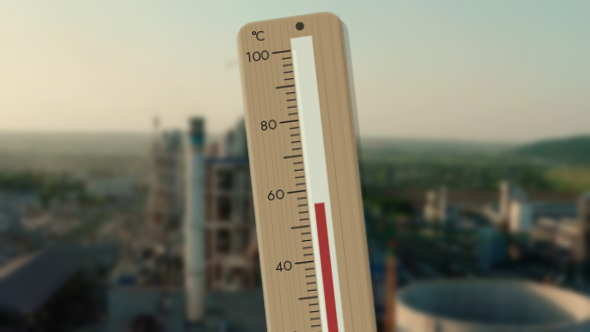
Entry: 56 °C
